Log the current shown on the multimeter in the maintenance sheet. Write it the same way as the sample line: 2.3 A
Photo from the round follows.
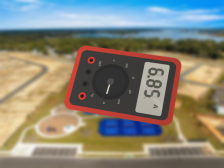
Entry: 6.85 A
